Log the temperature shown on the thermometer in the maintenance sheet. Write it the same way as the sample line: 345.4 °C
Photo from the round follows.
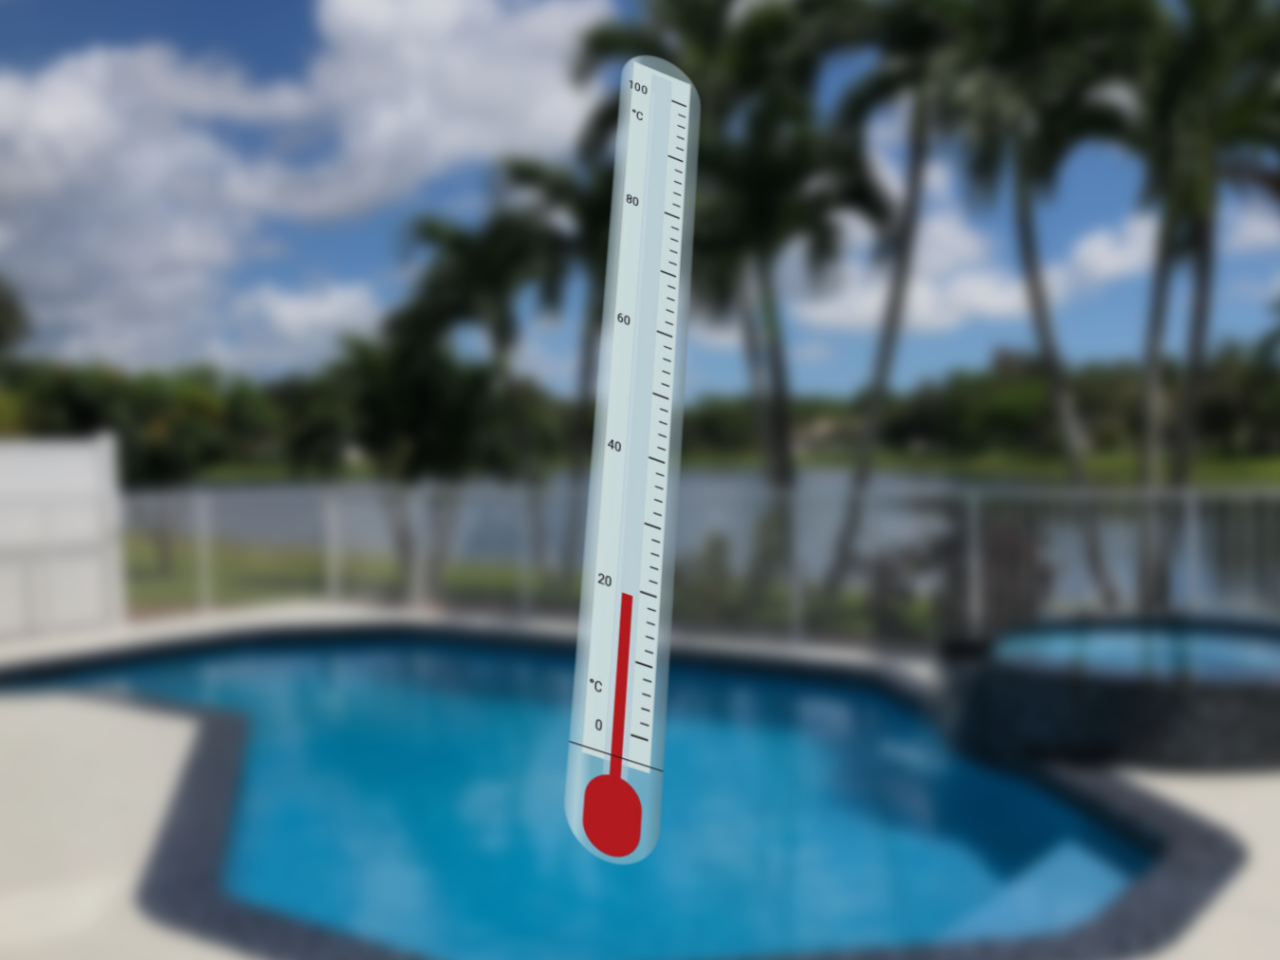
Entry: 19 °C
